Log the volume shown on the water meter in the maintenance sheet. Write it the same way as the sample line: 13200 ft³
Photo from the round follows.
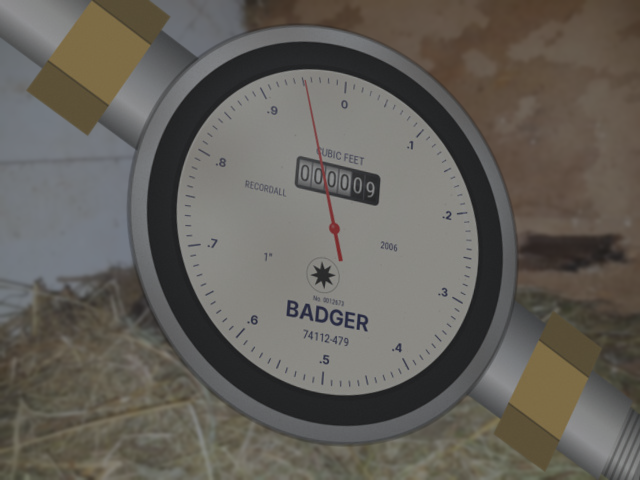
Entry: 8.95 ft³
